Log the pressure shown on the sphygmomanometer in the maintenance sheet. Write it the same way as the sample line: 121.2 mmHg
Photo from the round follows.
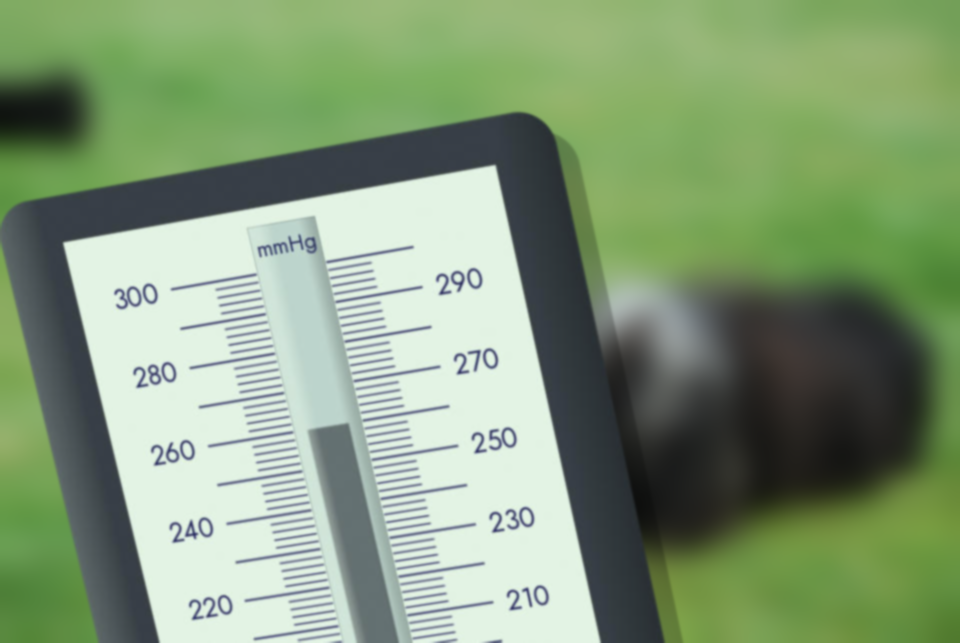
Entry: 260 mmHg
